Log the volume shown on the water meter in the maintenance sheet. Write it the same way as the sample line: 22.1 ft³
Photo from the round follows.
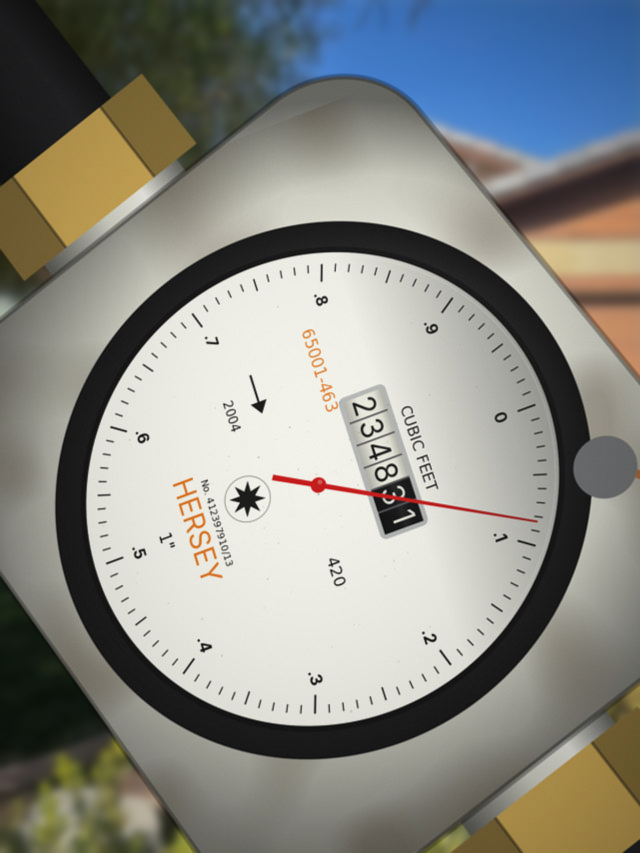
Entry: 234831.08 ft³
